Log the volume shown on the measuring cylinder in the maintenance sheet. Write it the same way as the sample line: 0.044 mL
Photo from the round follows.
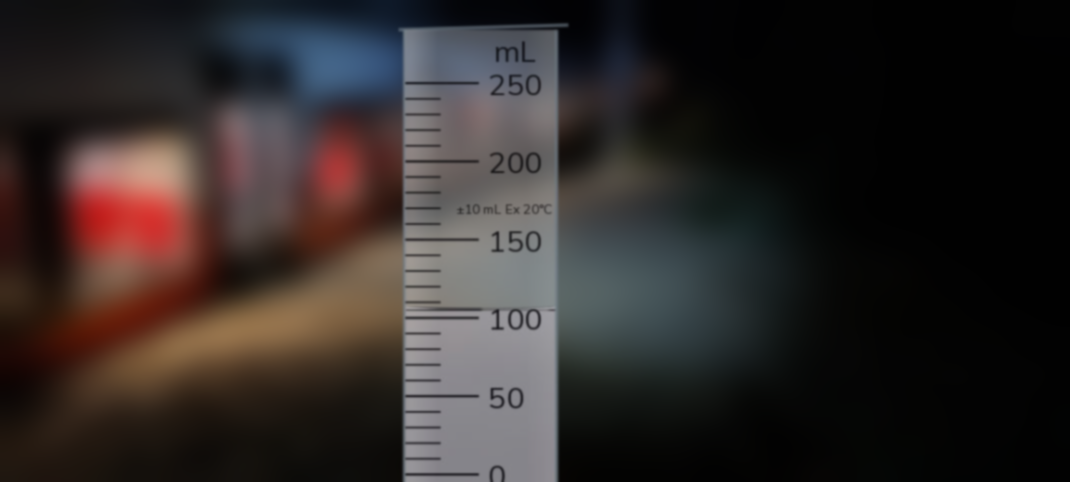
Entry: 105 mL
